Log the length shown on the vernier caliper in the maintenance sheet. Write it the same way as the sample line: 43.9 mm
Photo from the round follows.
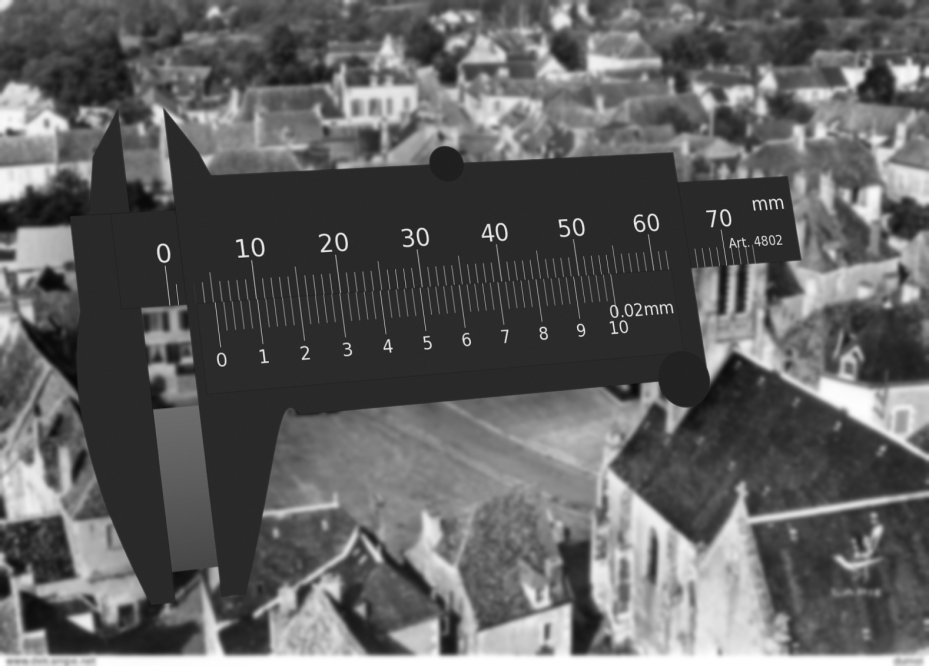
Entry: 5.2 mm
